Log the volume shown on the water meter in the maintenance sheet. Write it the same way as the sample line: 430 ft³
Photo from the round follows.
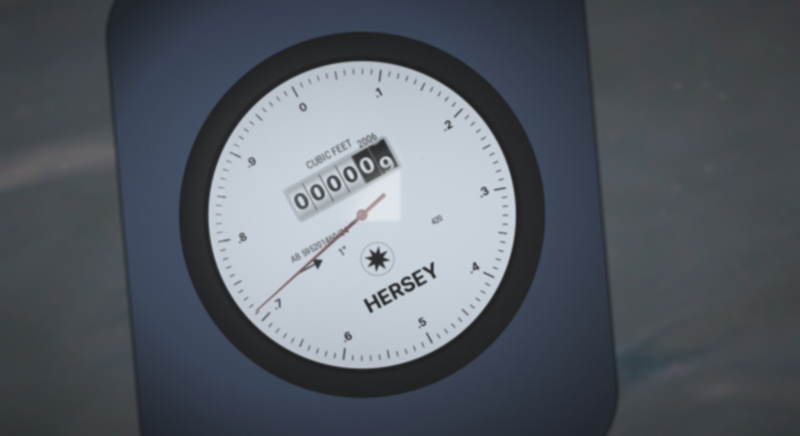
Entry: 8.71 ft³
